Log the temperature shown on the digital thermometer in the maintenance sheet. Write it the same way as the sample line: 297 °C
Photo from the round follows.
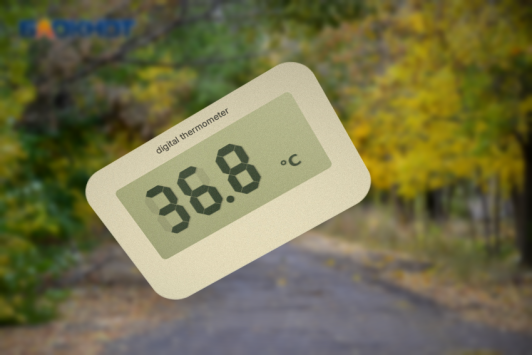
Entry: 36.8 °C
